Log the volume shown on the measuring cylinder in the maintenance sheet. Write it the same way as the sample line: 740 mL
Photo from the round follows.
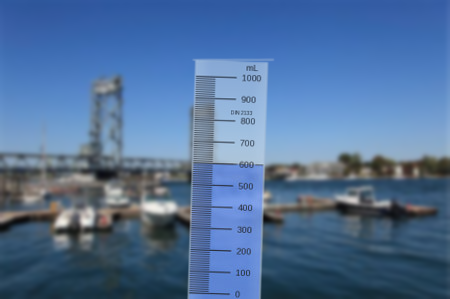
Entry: 600 mL
